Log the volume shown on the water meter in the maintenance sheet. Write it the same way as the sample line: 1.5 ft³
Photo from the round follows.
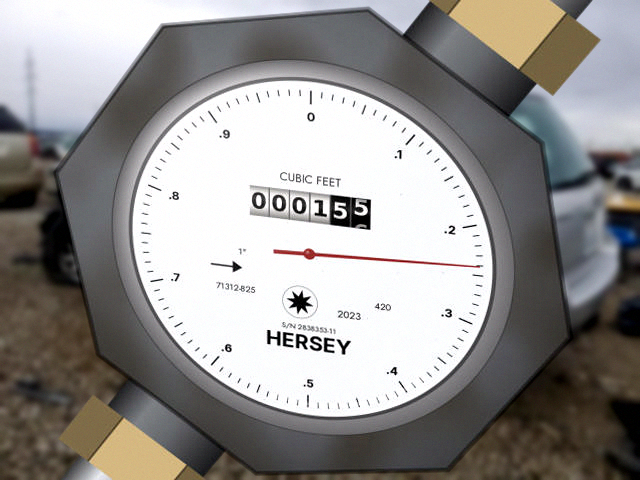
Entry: 155.24 ft³
